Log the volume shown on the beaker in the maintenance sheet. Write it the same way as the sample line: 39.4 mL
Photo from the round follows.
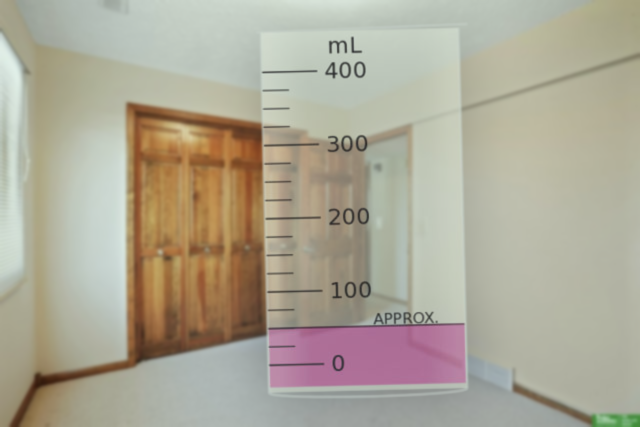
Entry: 50 mL
